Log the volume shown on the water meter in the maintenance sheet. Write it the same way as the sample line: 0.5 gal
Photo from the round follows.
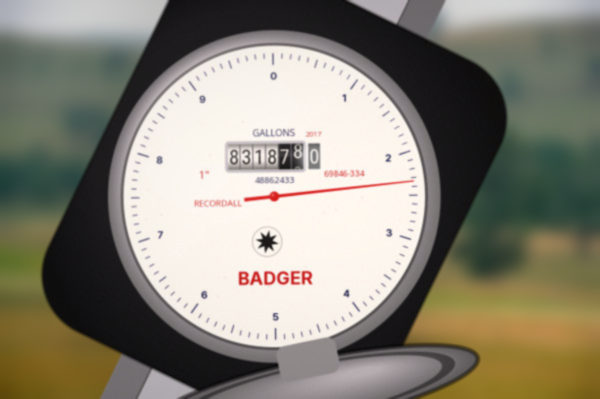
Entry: 8318782.3 gal
